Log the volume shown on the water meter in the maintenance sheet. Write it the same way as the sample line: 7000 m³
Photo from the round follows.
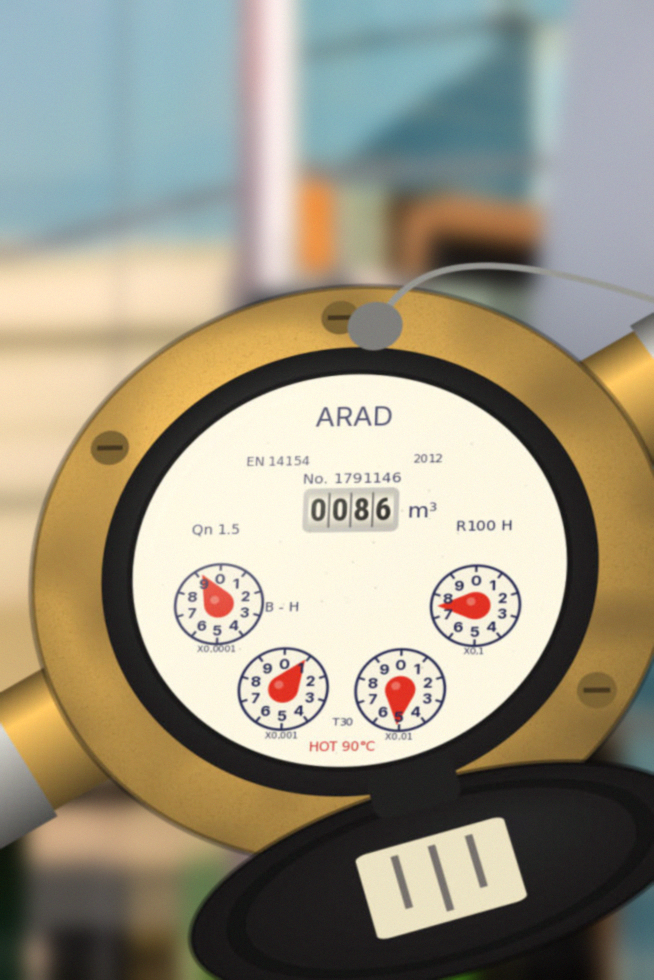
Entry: 86.7509 m³
